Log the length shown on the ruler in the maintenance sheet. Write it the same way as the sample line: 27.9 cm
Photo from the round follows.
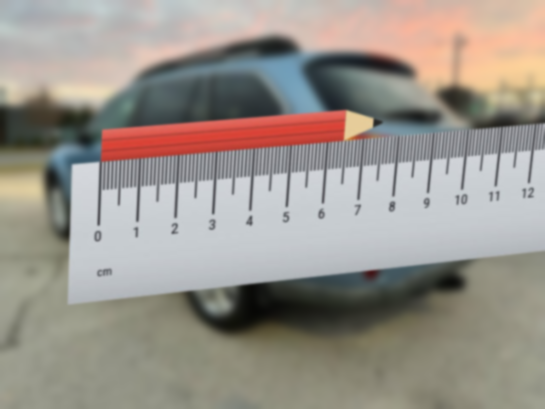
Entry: 7.5 cm
